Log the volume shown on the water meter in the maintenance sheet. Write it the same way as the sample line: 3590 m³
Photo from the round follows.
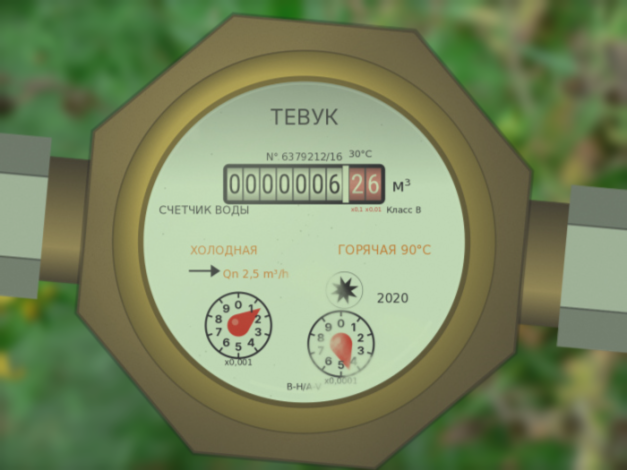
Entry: 6.2614 m³
